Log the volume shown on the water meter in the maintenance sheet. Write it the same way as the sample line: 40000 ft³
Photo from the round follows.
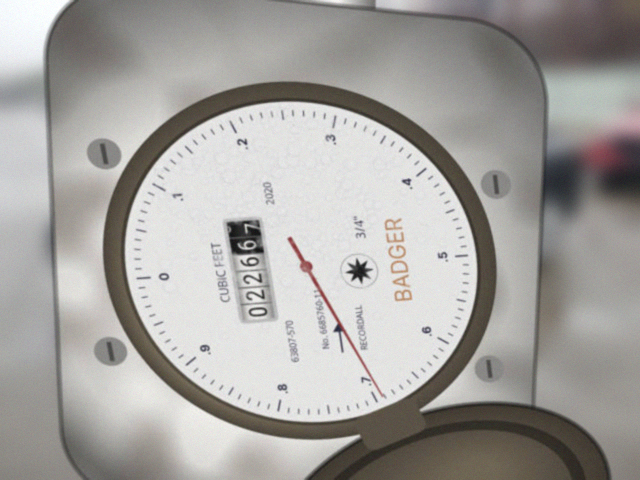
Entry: 22666.69 ft³
